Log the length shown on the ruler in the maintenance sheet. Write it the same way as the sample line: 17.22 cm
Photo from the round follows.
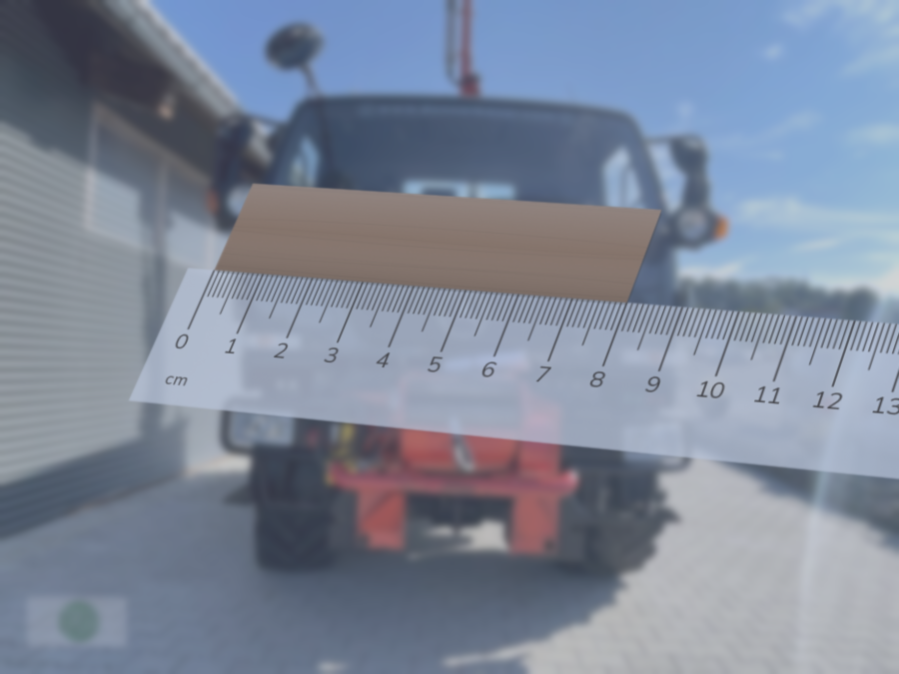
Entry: 8 cm
